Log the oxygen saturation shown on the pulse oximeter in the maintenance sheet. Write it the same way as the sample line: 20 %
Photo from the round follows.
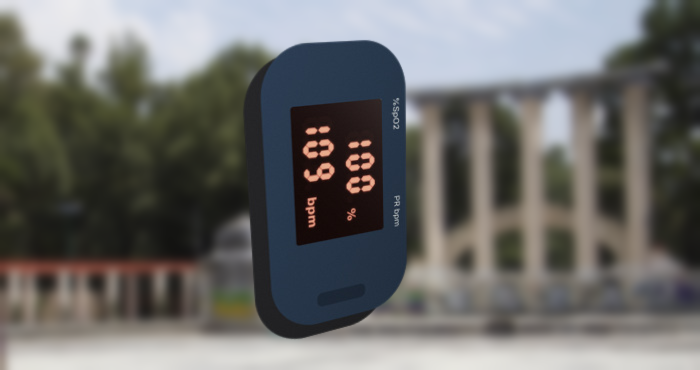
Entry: 100 %
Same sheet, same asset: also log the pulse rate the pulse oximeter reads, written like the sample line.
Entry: 109 bpm
